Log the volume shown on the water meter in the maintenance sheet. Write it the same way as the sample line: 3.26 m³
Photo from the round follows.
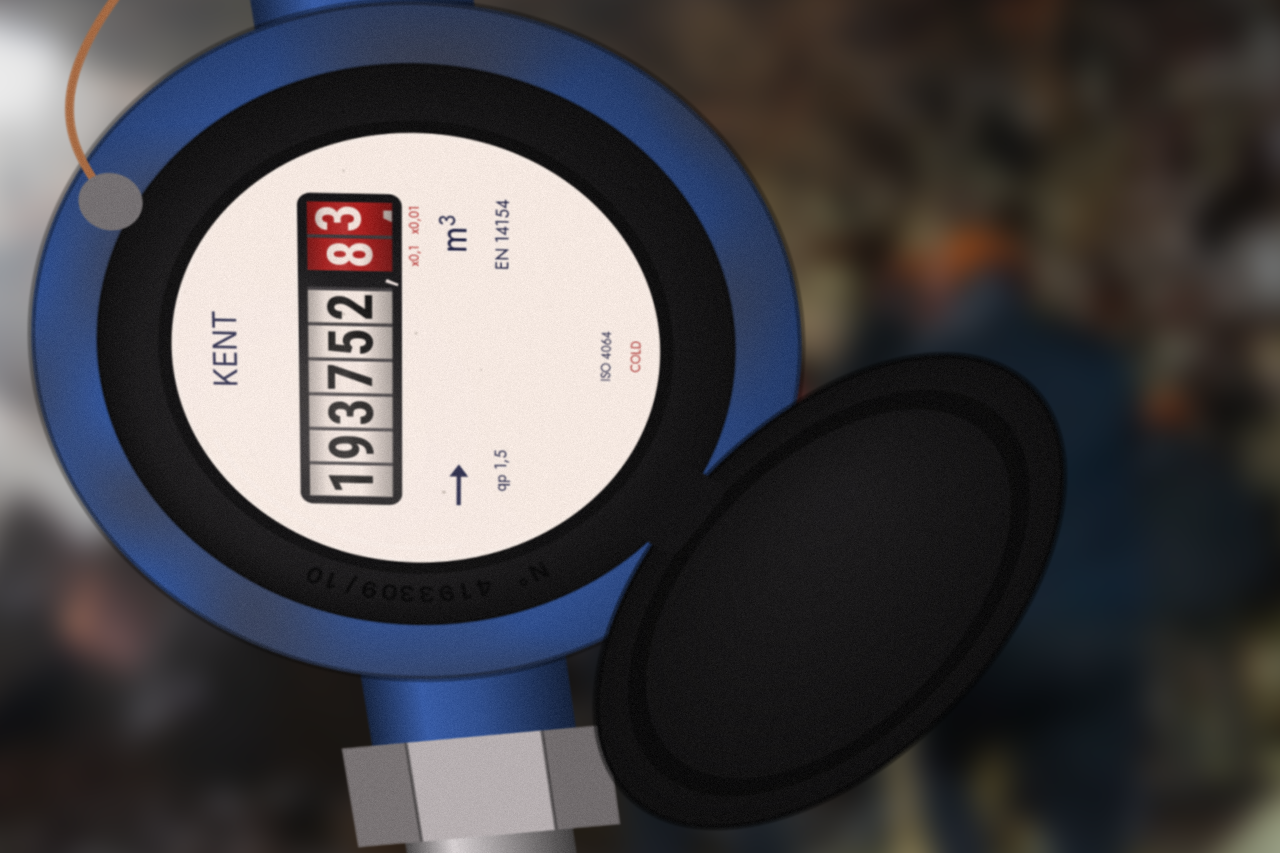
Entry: 193752.83 m³
